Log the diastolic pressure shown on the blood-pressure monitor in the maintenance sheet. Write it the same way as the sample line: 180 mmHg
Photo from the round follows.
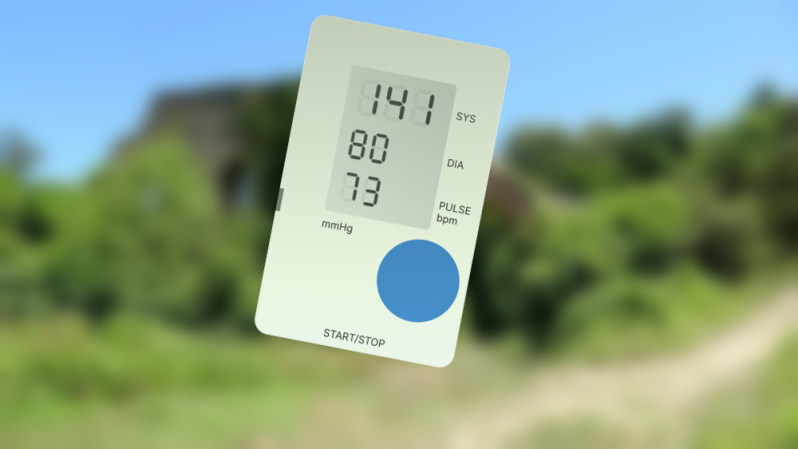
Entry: 80 mmHg
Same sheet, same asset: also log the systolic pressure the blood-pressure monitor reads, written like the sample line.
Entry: 141 mmHg
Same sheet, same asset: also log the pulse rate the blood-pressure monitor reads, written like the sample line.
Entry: 73 bpm
